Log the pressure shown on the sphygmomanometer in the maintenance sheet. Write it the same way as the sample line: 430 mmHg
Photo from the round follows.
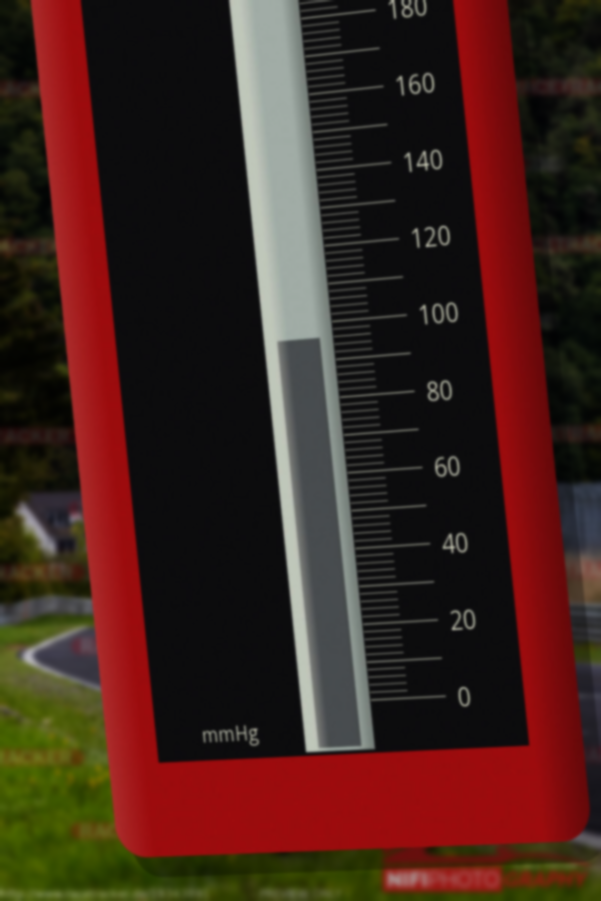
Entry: 96 mmHg
